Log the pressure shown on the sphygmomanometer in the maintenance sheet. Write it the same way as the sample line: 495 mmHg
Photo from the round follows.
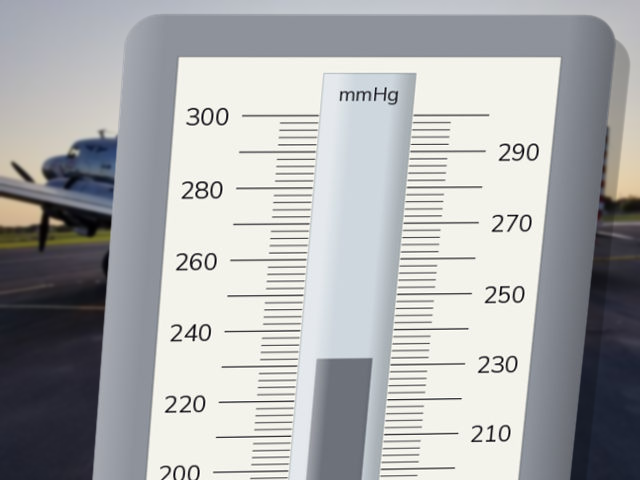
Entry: 232 mmHg
